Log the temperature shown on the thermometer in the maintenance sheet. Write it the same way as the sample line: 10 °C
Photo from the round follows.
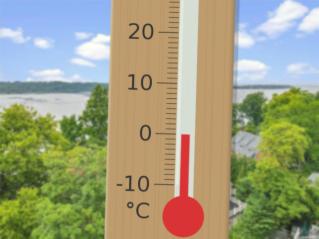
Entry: 0 °C
